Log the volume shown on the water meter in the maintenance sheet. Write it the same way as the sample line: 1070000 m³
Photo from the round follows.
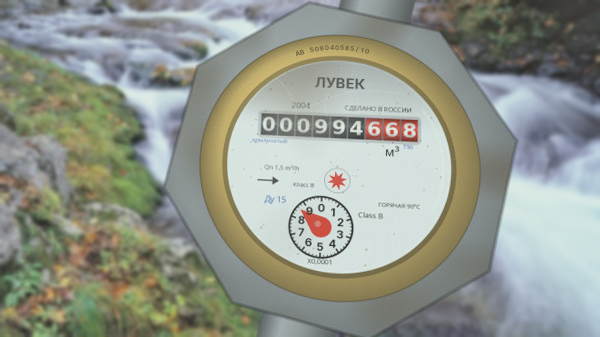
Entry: 994.6688 m³
